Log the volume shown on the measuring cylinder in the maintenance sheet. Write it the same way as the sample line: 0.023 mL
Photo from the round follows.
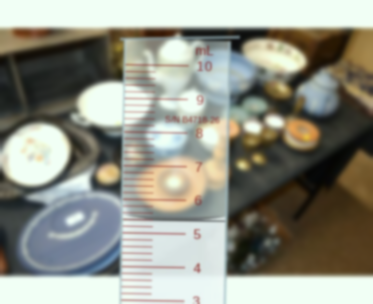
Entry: 5.4 mL
